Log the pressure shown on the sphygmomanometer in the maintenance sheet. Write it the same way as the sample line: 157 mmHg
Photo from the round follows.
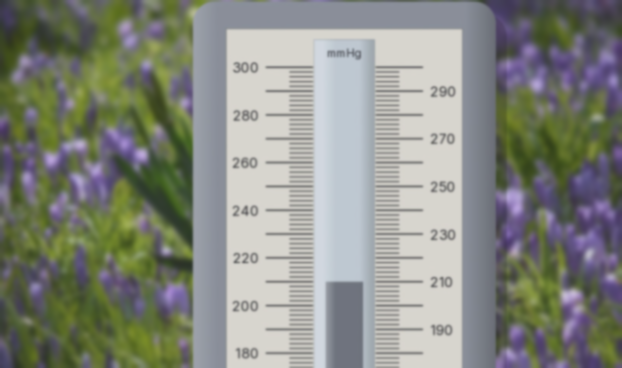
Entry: 210 mmHg
